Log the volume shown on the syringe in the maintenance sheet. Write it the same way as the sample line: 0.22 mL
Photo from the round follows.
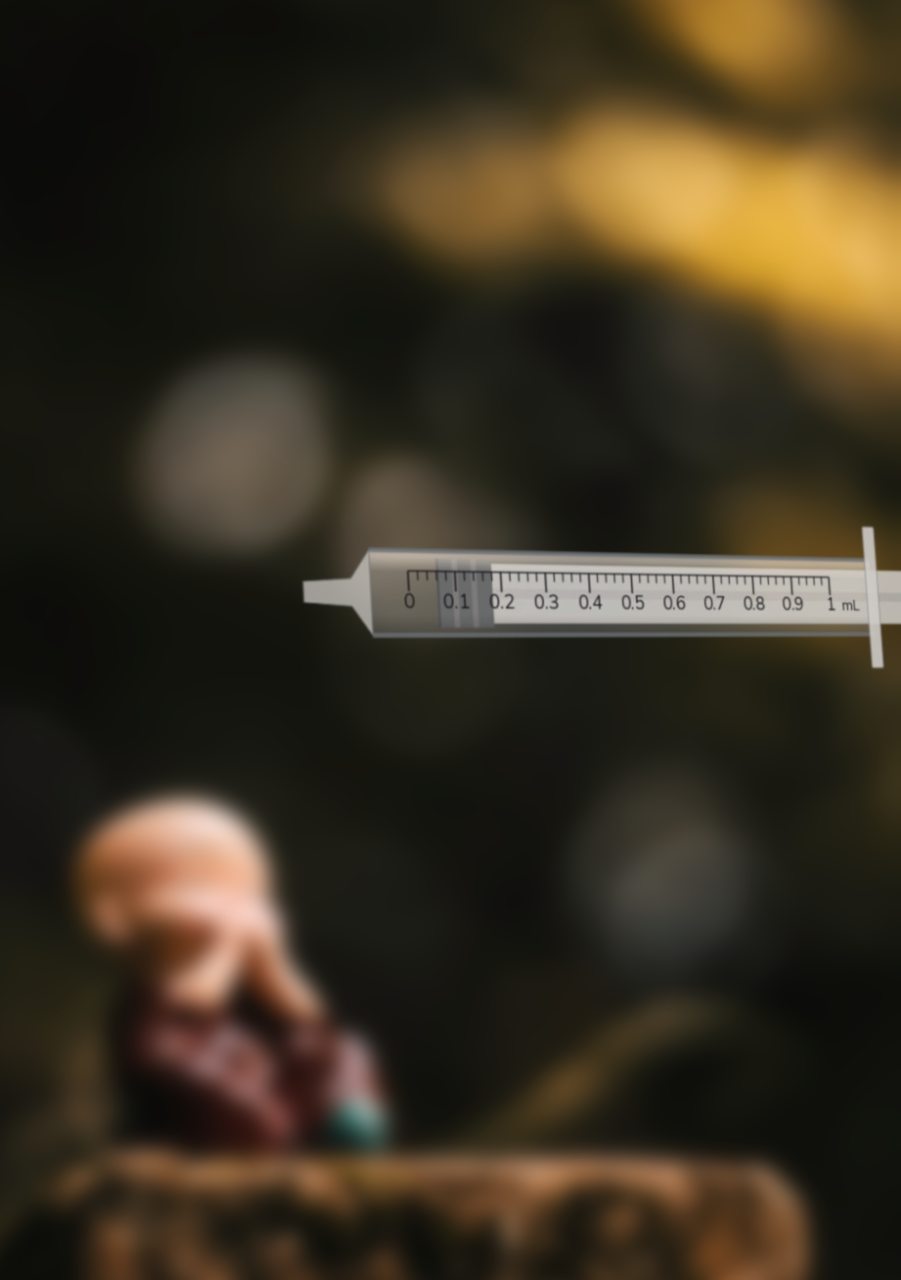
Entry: 0.06 mL
